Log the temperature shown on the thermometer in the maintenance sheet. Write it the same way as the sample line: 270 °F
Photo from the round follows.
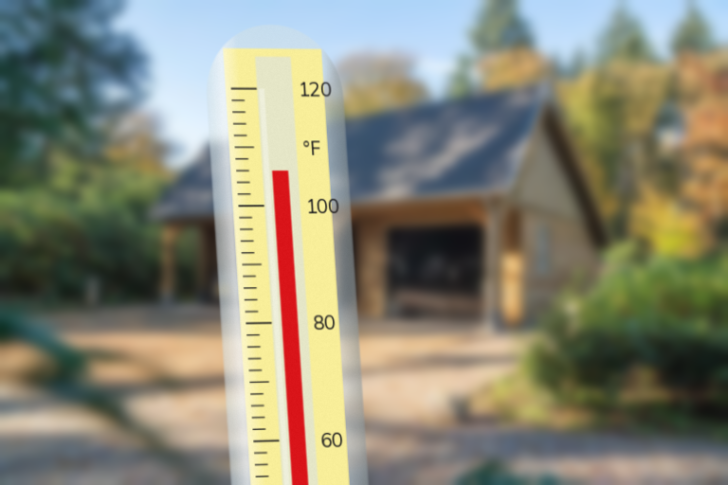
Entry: 106 °F
